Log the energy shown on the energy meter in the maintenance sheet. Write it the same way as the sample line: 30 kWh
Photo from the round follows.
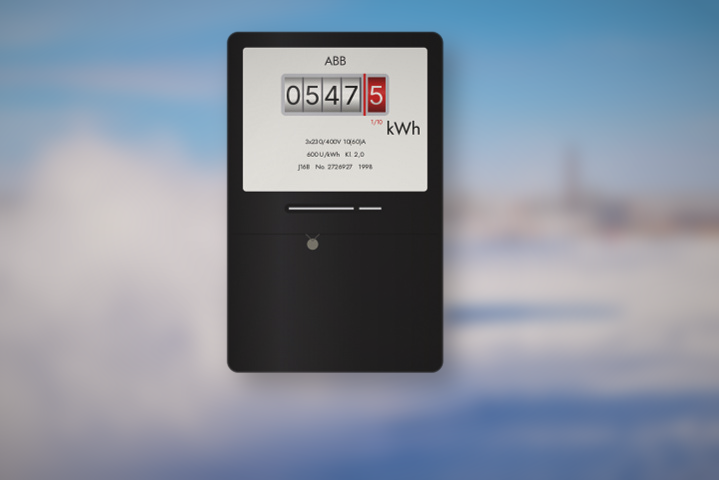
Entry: 547.5 kWh
